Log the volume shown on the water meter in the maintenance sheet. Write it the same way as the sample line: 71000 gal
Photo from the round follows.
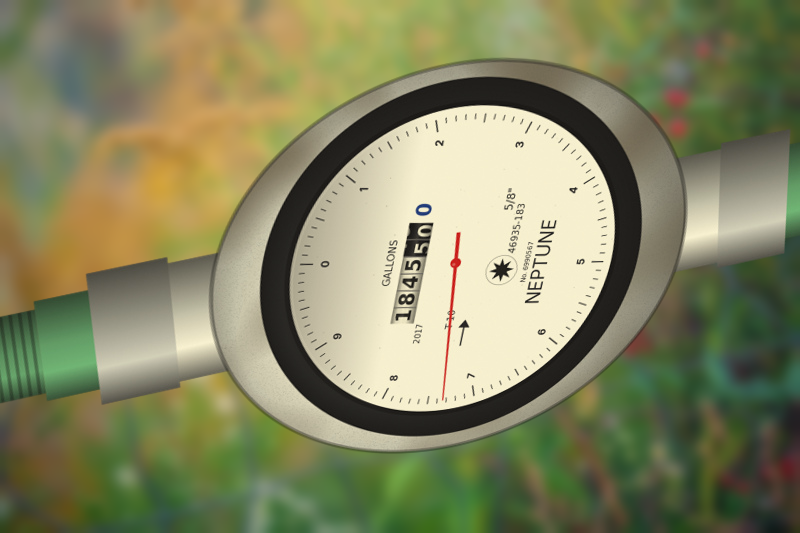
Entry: 1845497.3 gal
